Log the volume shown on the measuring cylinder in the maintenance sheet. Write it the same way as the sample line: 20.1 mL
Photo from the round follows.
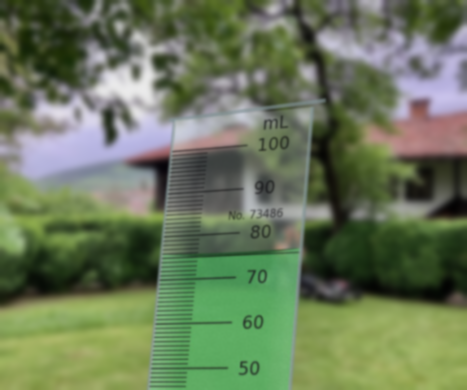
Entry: 75 mL
